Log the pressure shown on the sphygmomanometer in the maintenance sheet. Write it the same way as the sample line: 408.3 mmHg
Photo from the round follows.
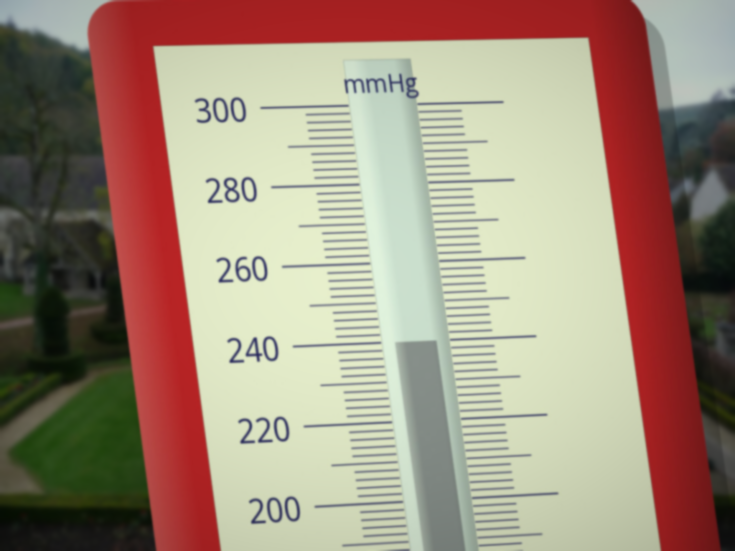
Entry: 240 mmHg
